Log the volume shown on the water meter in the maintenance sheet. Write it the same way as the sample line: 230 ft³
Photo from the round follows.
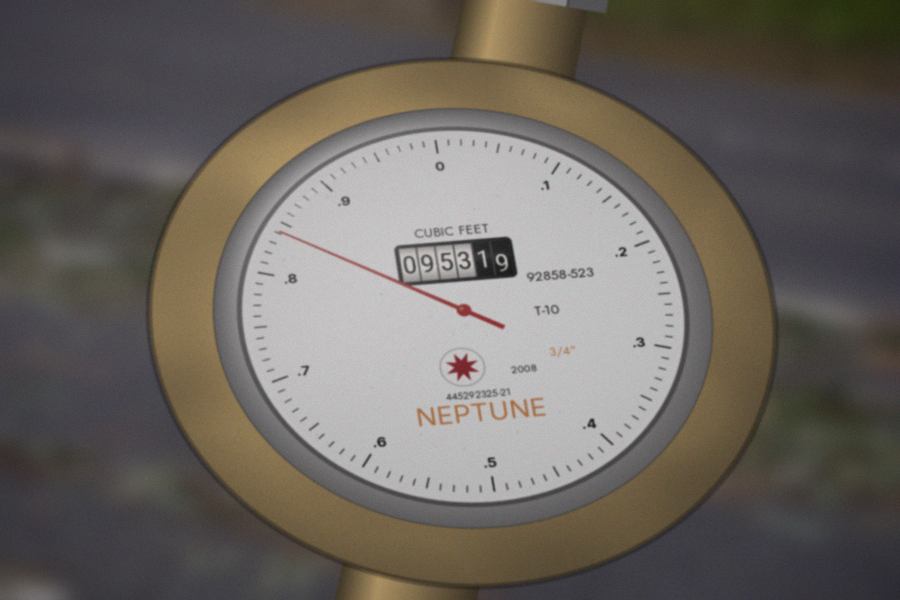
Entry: 95318.84 ft³
